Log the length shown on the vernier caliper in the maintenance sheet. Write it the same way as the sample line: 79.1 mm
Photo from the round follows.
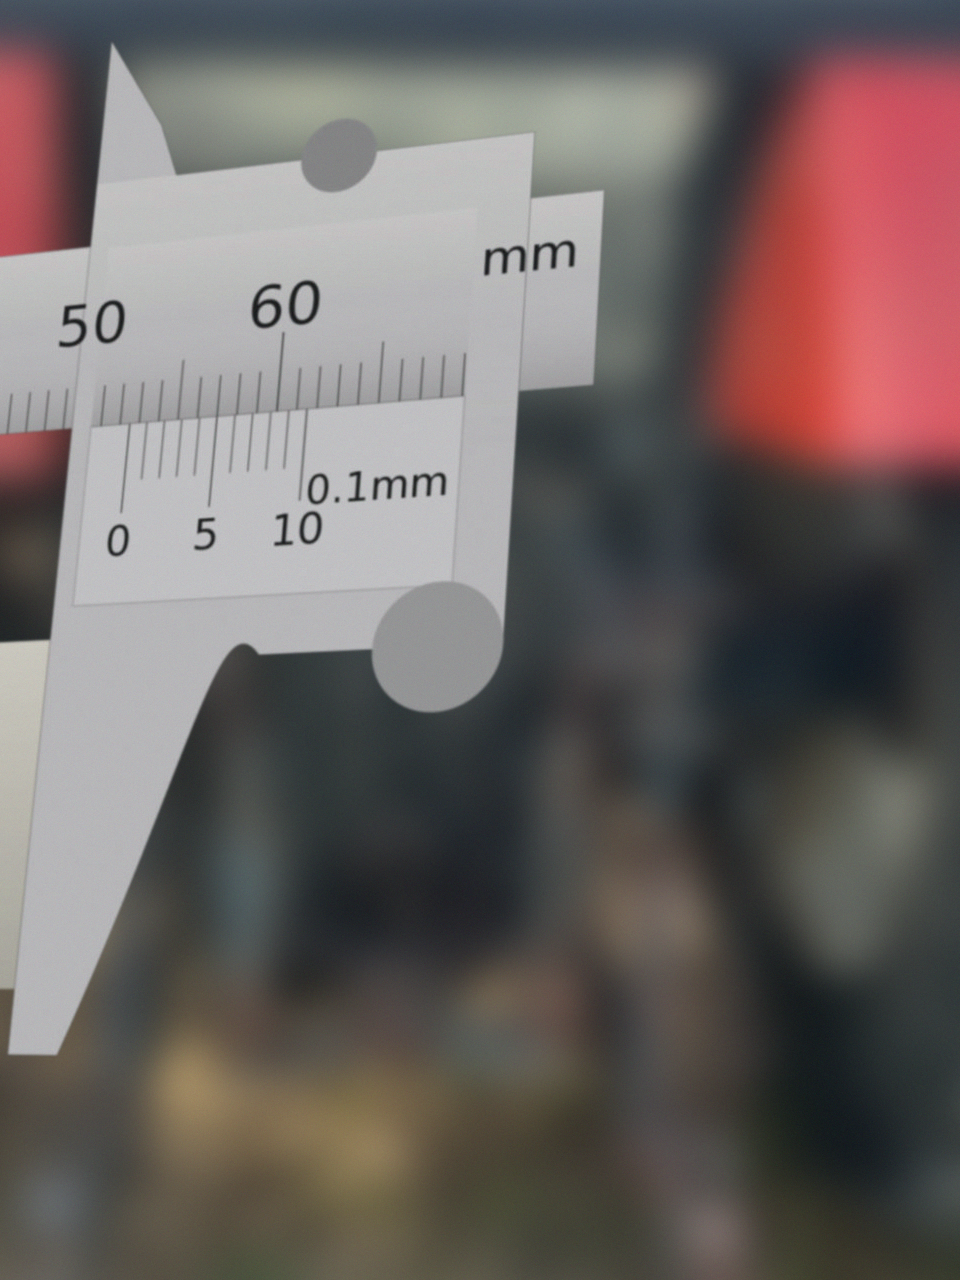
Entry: 52.5 mm
